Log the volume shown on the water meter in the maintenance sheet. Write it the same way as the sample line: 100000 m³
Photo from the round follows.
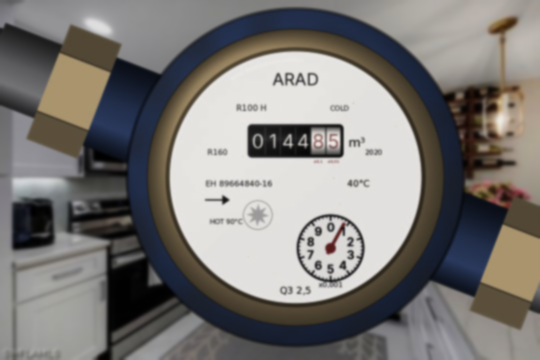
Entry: 144.850 m³
